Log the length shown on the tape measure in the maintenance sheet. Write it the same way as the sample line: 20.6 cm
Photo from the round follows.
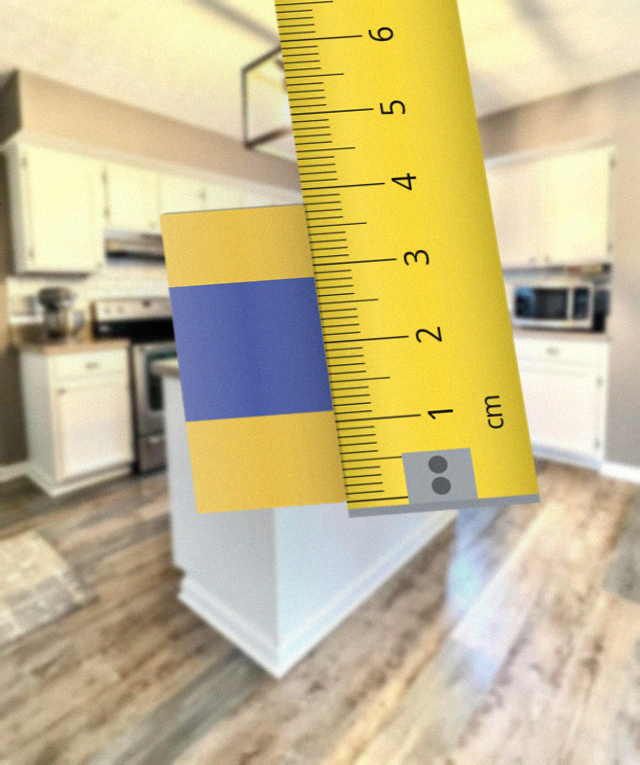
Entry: 3.8 cm
